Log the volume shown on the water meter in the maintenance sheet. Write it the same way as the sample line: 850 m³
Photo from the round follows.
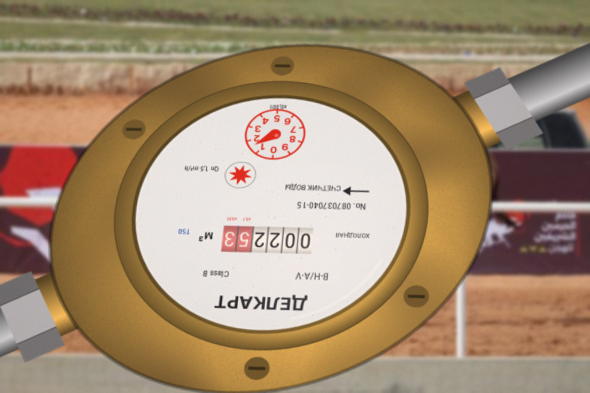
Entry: 22.531 m³
